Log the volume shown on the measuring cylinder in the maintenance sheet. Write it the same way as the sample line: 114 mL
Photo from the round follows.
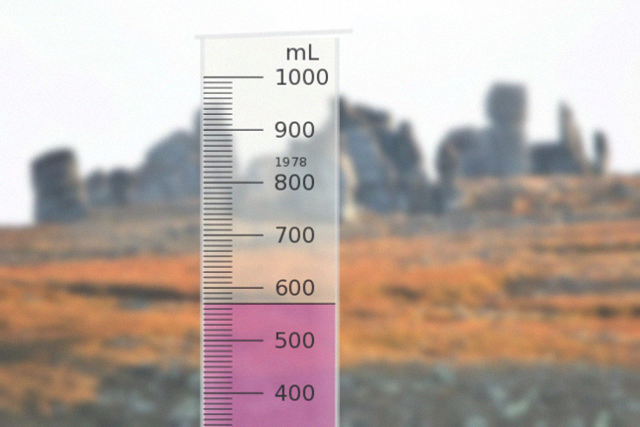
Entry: 570 mL
